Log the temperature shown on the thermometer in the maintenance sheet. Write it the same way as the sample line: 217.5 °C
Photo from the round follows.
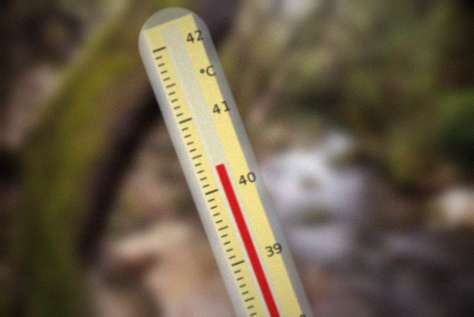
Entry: 40.3 °C
